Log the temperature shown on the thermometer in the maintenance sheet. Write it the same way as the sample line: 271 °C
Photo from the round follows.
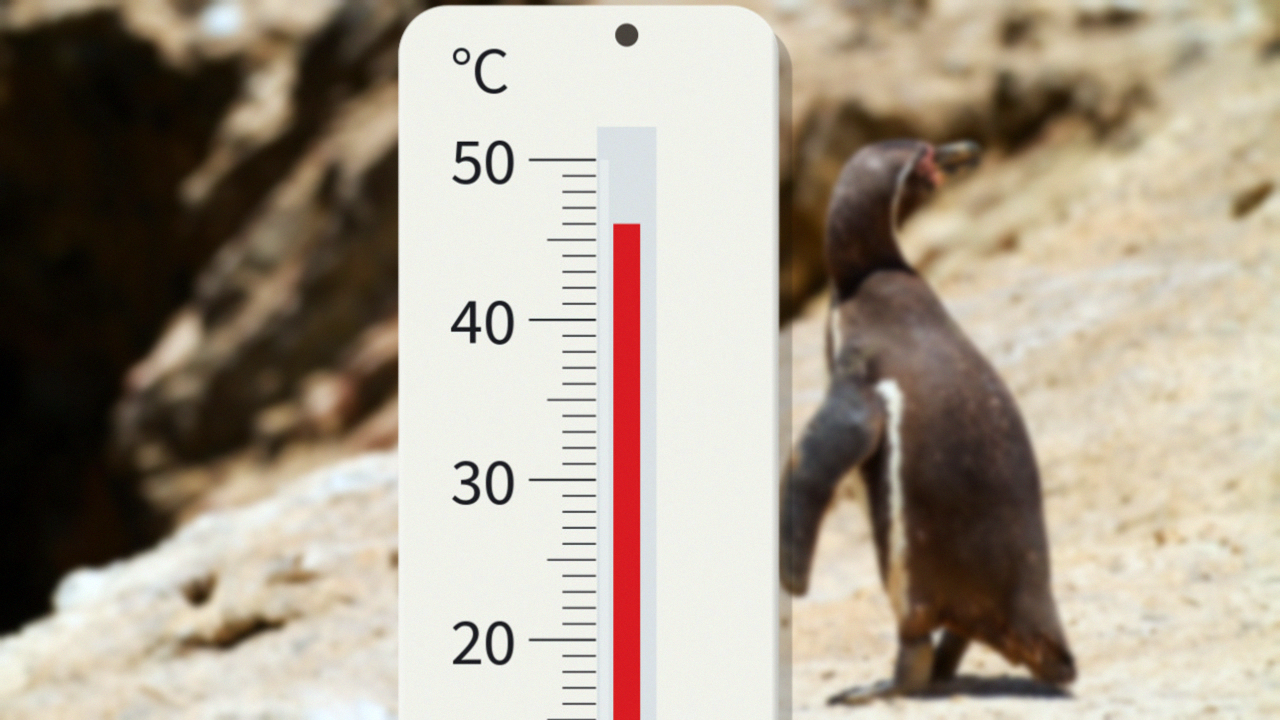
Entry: 46 °C
